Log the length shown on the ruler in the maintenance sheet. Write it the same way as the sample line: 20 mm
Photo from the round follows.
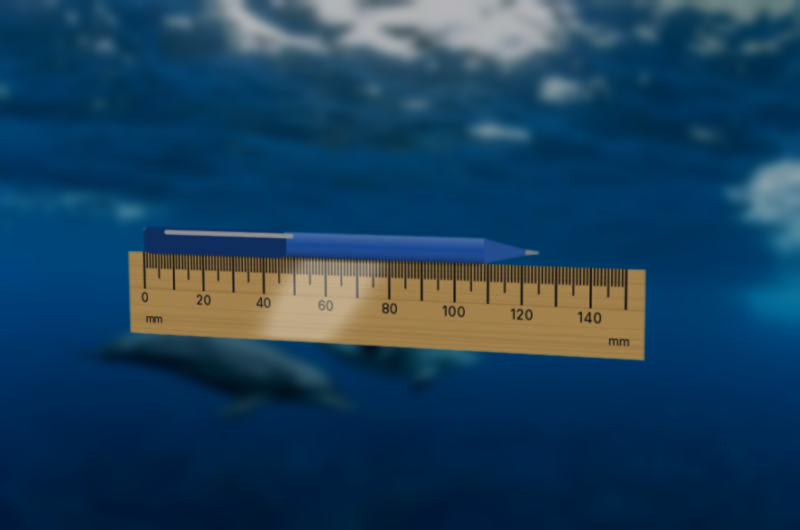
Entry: 125 mm
